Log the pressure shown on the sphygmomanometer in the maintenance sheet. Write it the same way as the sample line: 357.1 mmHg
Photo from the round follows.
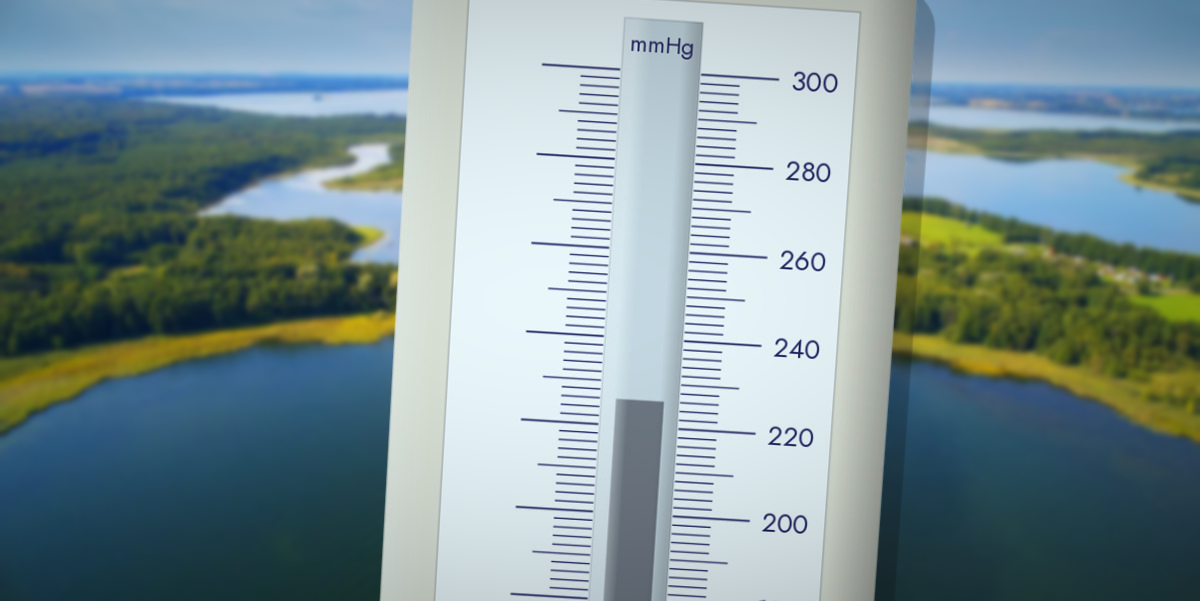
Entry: 226 mmHg
